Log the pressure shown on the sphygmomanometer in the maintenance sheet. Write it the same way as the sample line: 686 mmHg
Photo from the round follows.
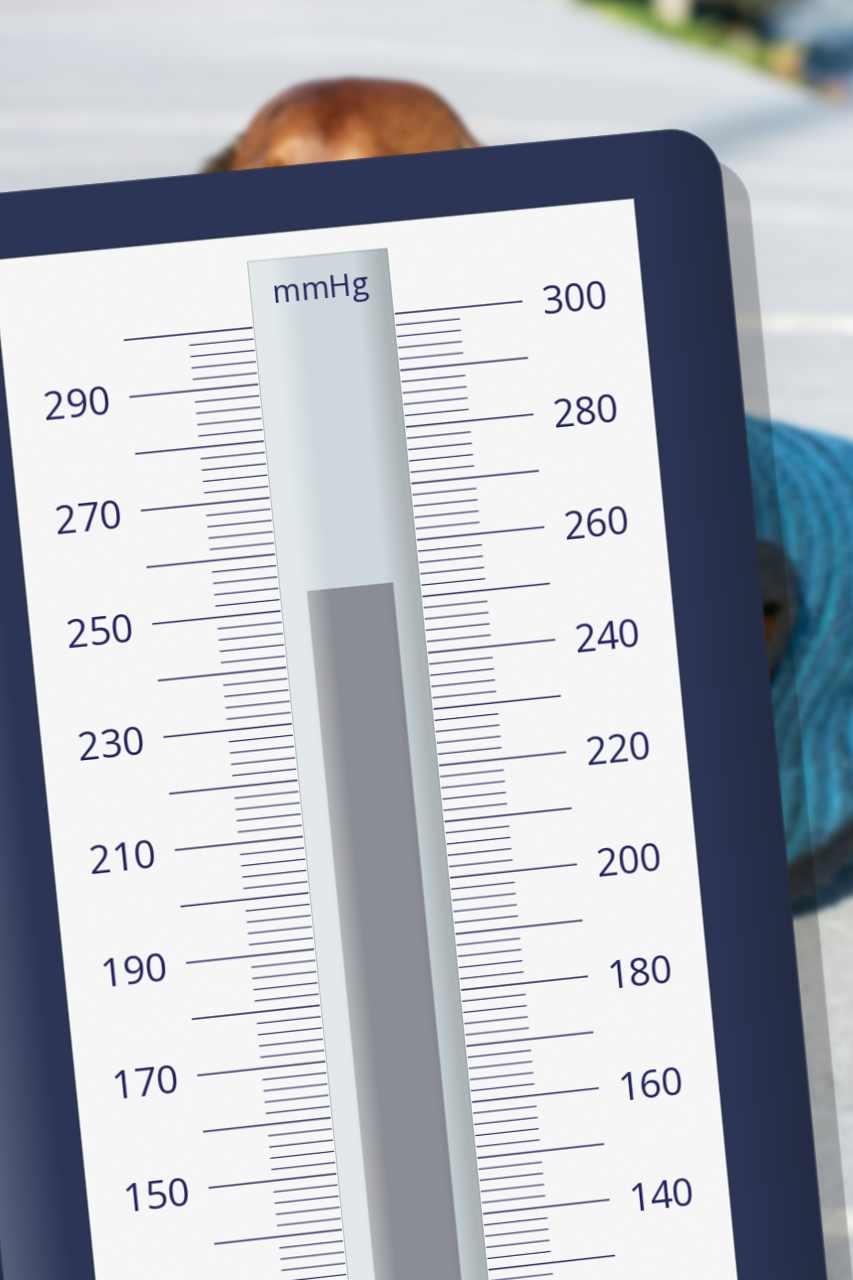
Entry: 253 mmHg
